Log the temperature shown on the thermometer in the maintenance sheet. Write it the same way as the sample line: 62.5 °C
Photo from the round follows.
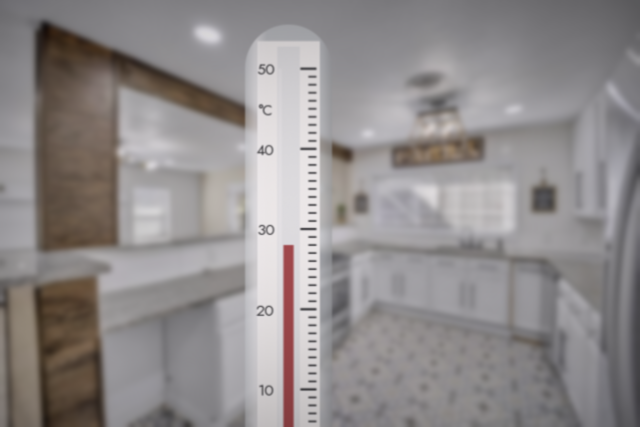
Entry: 28 °C
